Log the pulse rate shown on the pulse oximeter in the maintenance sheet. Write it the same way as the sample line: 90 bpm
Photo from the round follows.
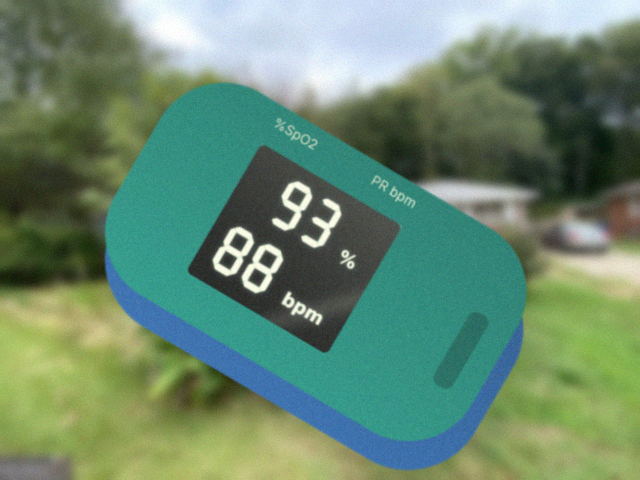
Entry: 88 bpm
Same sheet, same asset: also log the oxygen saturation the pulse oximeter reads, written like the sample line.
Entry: 93 %
